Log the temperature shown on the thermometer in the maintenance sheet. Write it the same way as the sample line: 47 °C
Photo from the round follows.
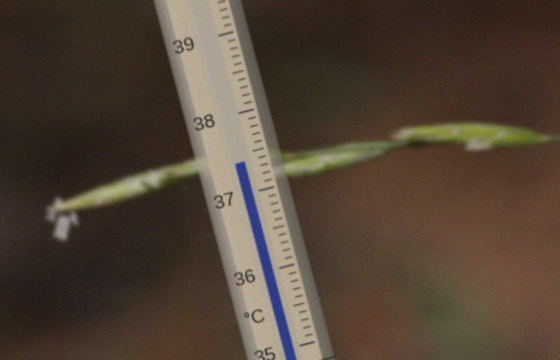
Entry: 37.4 °C
